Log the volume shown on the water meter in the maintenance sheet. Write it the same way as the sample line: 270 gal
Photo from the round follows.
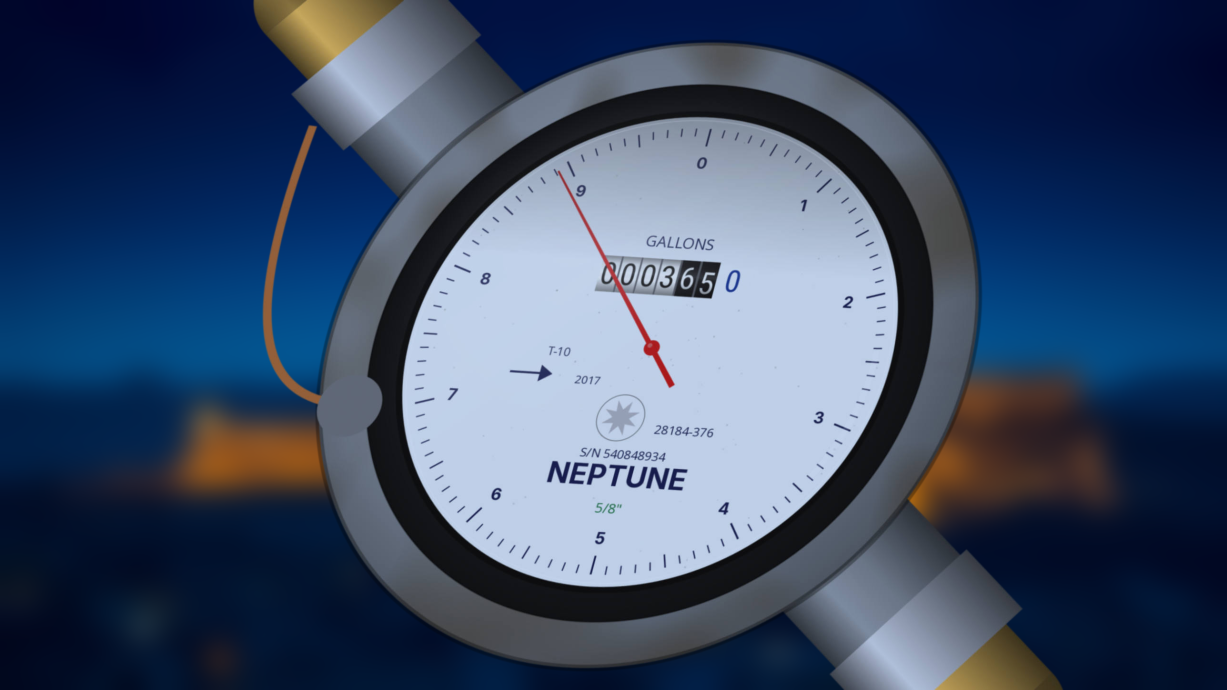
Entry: 3648.9 gal
